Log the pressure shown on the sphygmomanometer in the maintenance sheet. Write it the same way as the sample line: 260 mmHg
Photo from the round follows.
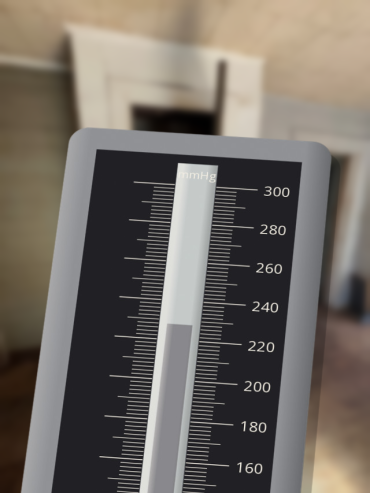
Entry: 228 mmHg
